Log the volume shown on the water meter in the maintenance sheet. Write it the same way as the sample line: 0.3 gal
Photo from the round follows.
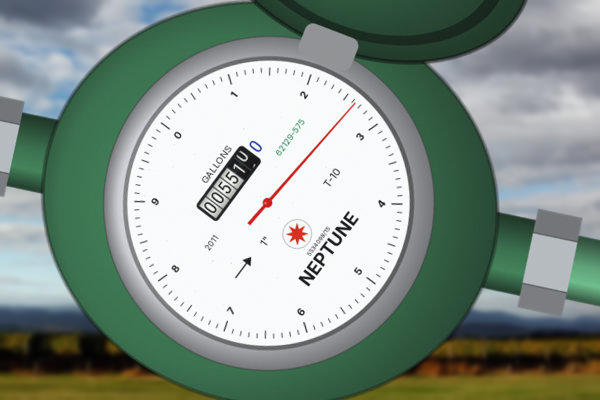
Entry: 55102.6 gal
